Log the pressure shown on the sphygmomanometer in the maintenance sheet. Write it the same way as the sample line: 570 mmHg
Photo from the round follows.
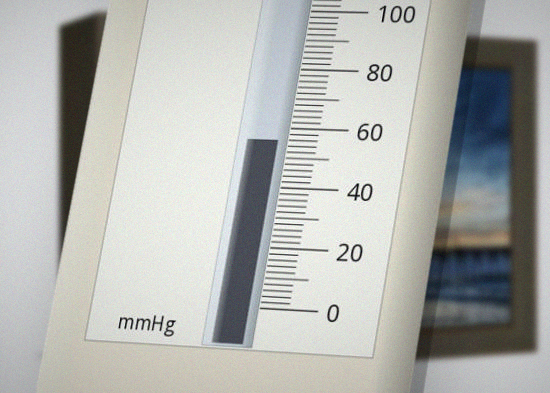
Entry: 56 mmHg
